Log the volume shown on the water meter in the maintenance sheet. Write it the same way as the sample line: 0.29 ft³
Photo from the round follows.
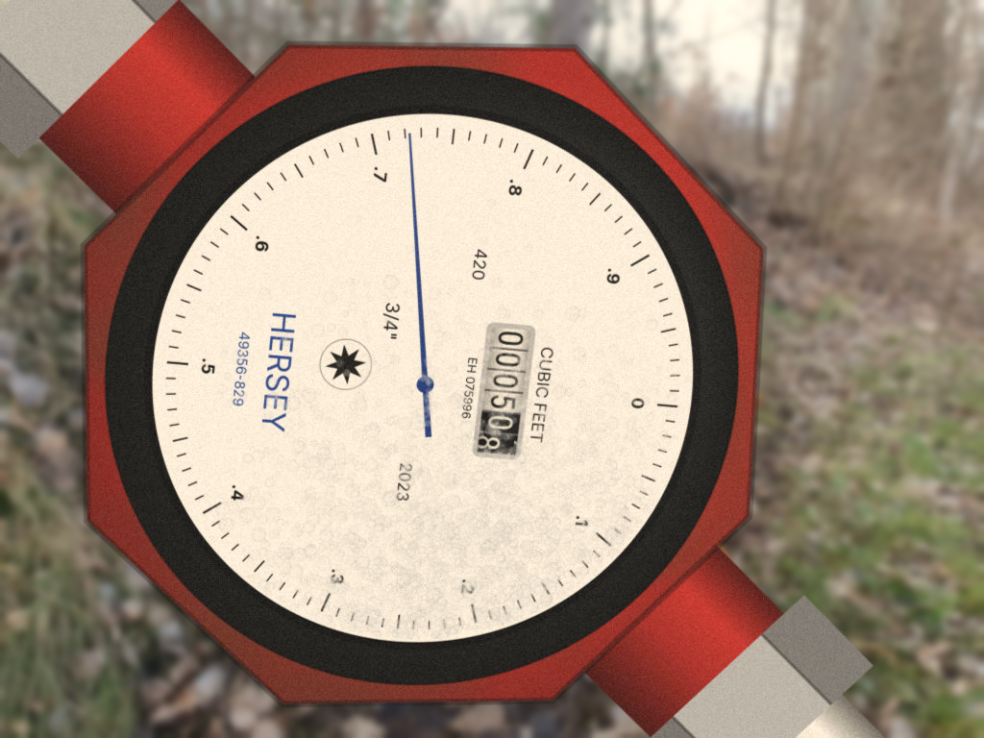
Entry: 507.72 ft³
